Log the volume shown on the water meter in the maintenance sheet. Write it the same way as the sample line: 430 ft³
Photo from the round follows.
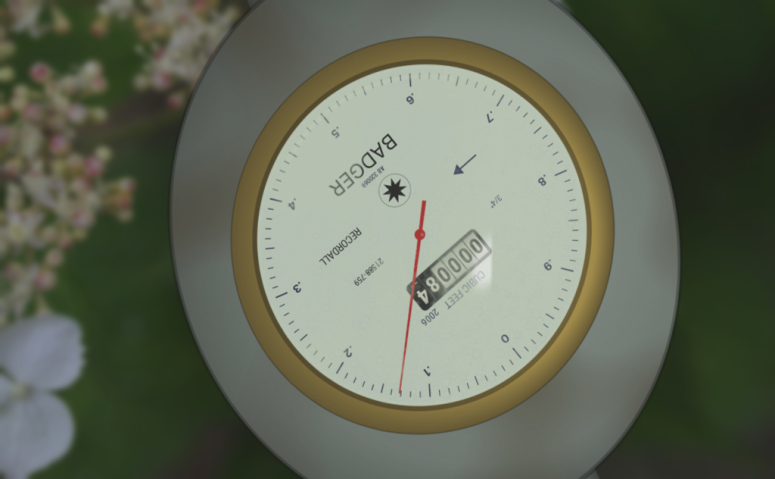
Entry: 84.13 ft³
